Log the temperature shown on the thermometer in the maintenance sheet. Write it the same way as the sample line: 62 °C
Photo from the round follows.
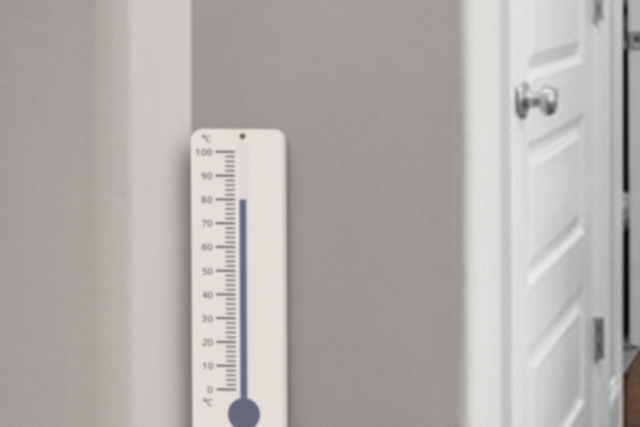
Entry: 80 °C
